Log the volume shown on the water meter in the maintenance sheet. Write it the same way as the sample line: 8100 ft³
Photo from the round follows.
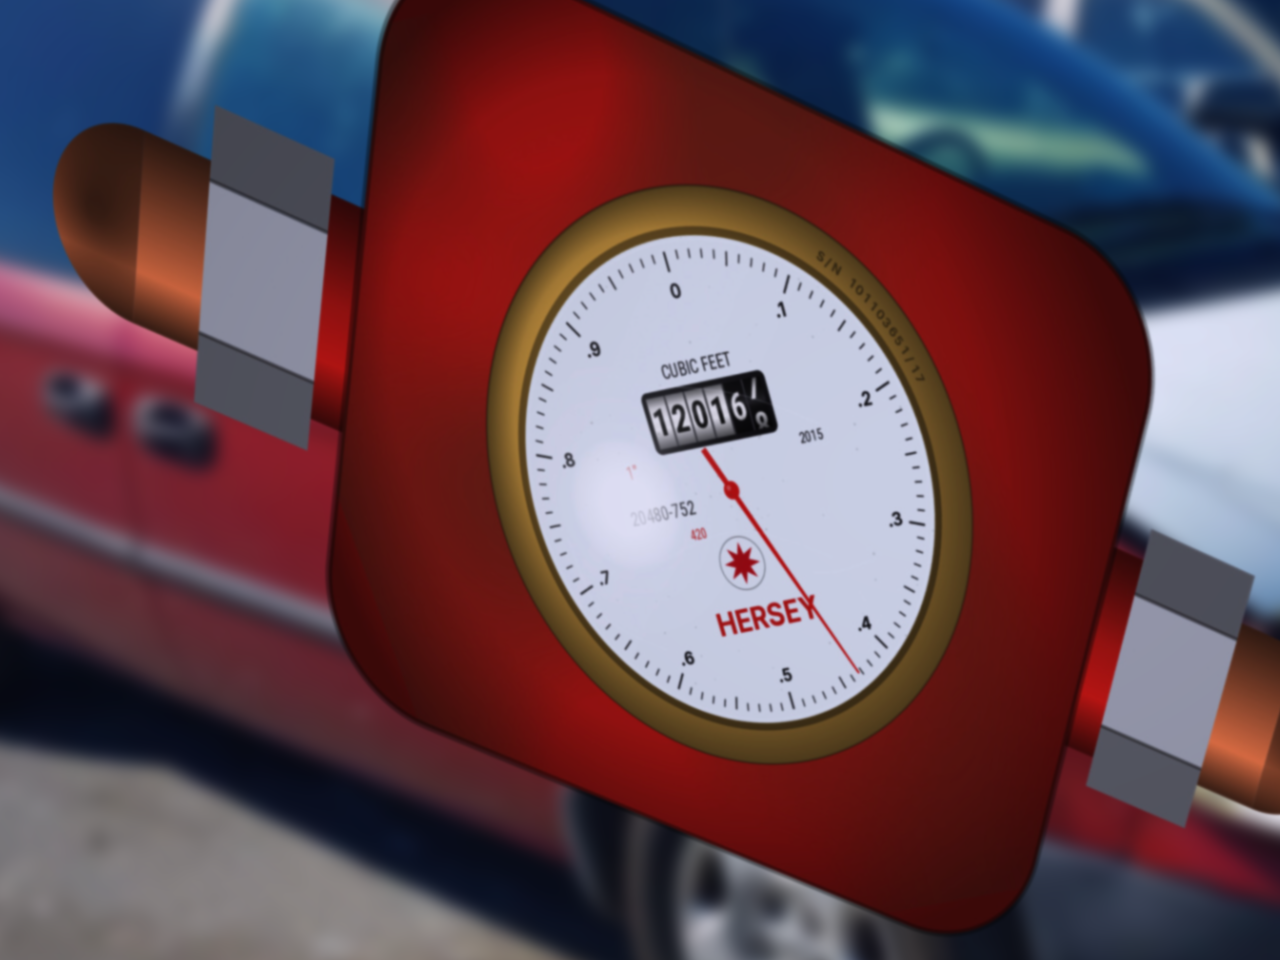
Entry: 120167.43 ft³
